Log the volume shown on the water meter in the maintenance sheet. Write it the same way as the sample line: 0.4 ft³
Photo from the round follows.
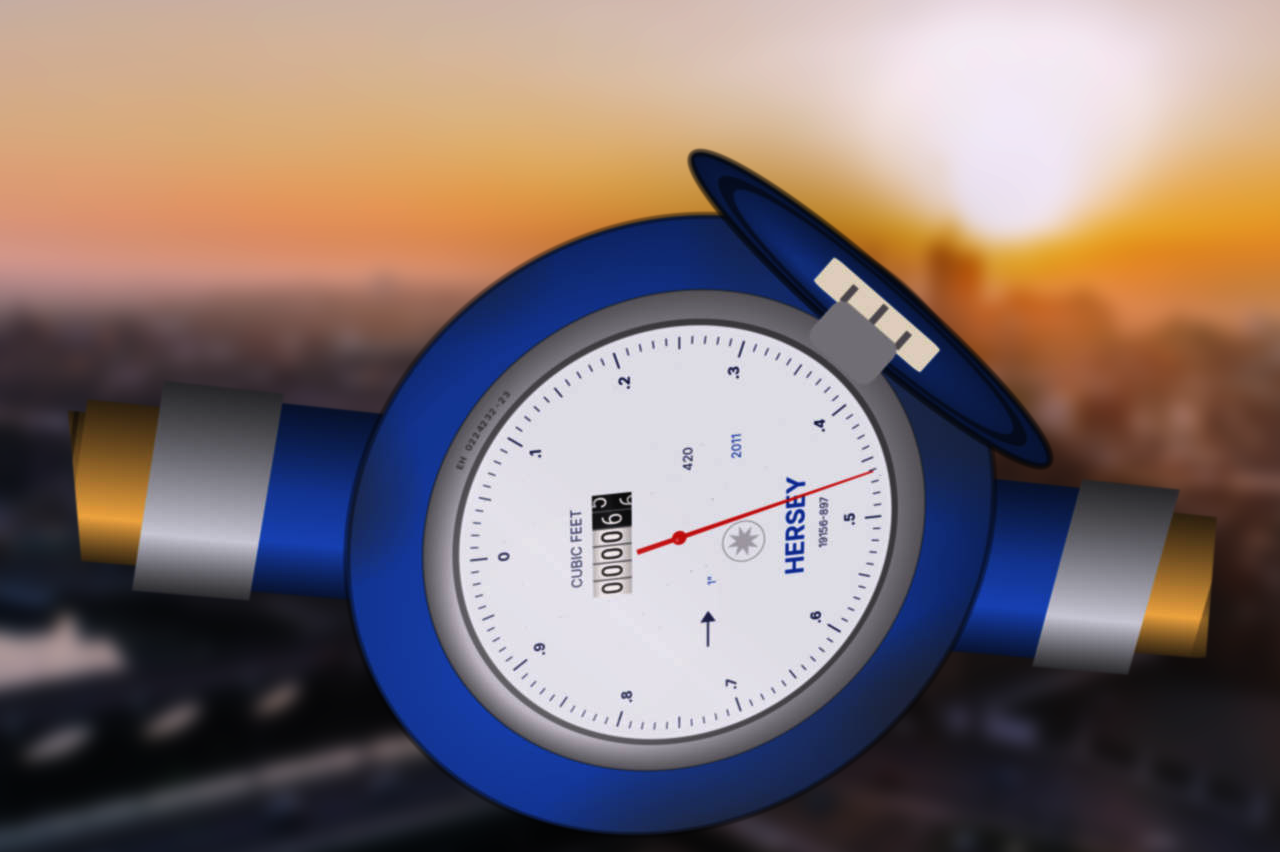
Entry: 65.46 ft³
